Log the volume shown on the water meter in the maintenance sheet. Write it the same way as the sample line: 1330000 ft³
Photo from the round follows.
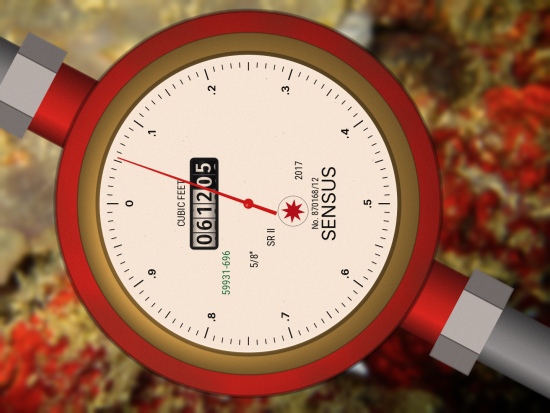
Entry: 61205.05 ft³
